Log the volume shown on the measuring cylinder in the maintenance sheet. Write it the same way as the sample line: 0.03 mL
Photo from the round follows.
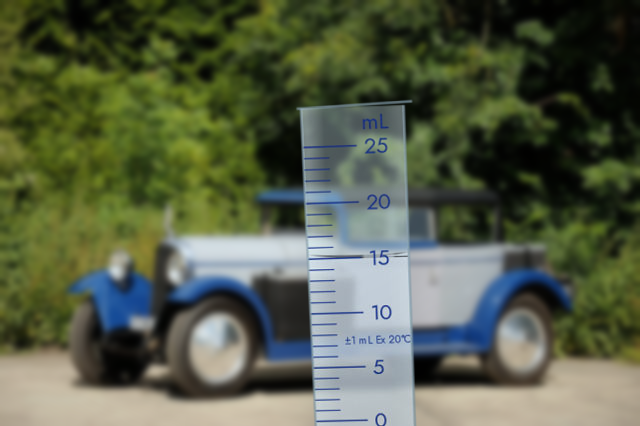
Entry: 15 mL
